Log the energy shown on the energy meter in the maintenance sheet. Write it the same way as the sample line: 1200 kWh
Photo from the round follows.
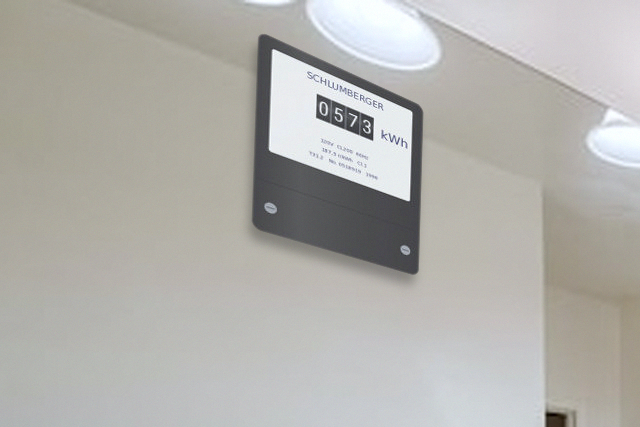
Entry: 573 kWh
